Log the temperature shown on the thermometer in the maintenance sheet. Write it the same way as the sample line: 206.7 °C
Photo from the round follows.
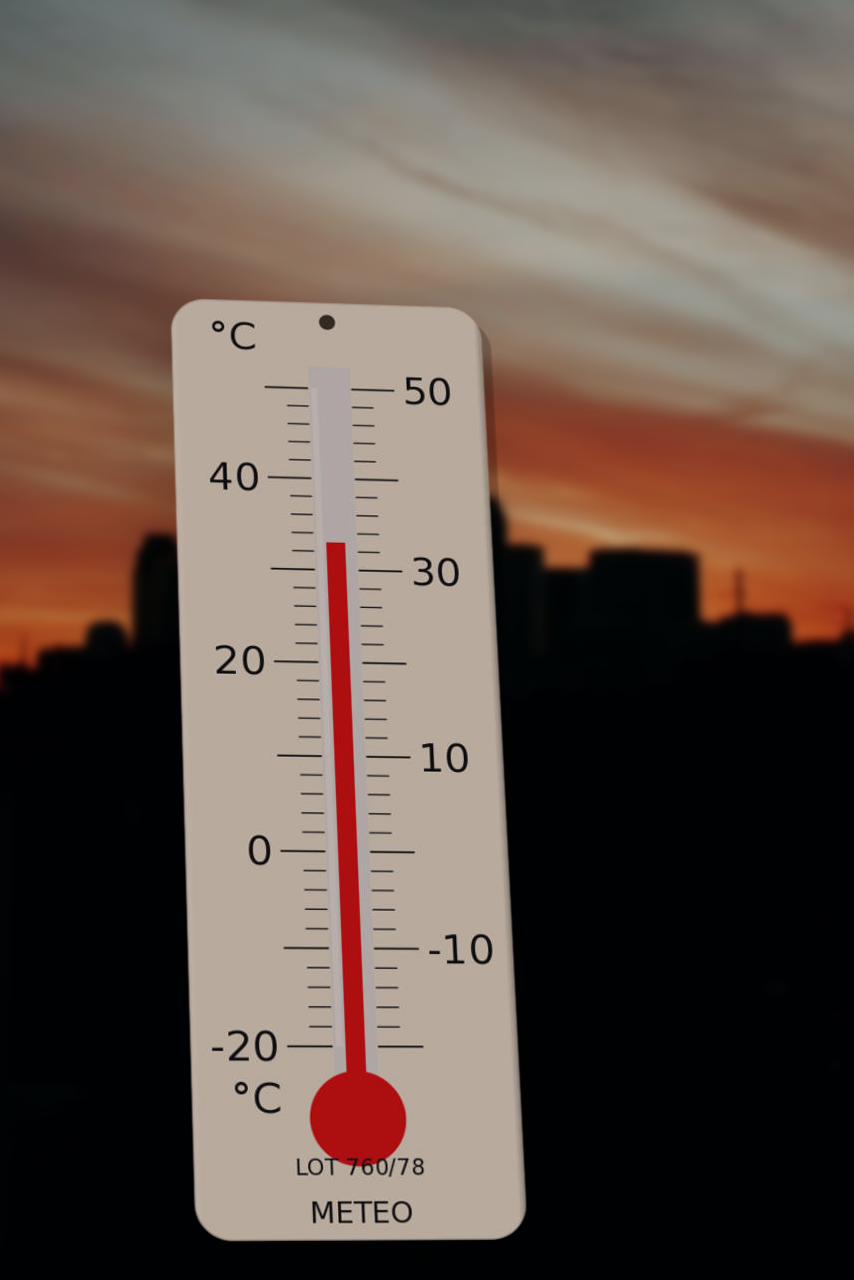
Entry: 33 °C
